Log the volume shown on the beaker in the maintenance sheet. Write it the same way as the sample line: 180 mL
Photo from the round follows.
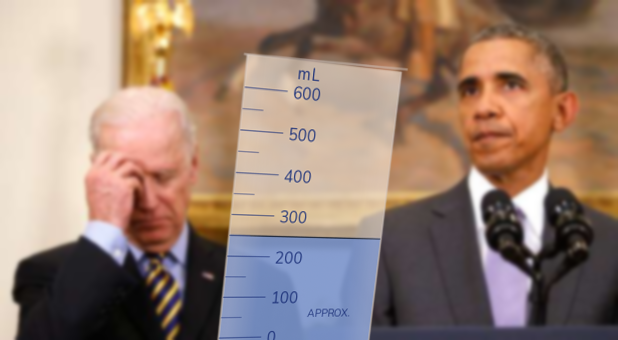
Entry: 250 mL
